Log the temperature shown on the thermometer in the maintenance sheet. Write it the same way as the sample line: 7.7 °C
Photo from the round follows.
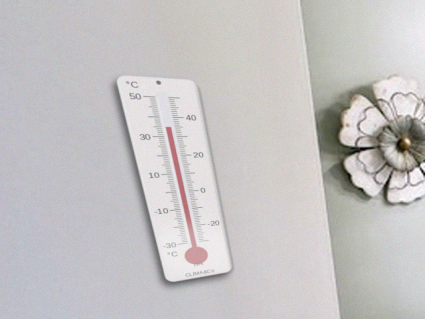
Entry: 35 °C
